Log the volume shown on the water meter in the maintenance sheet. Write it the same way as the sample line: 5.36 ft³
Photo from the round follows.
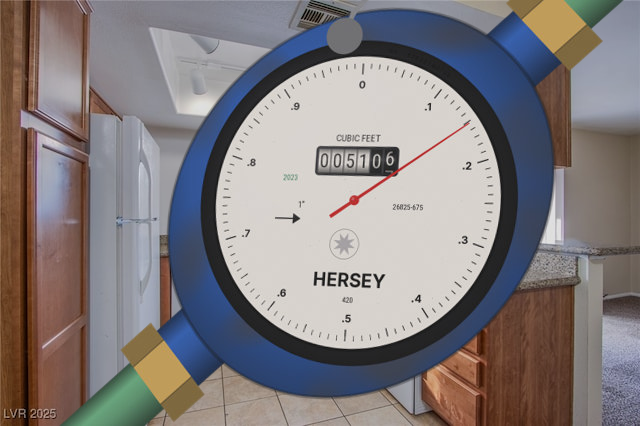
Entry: 5106.15 ft³
